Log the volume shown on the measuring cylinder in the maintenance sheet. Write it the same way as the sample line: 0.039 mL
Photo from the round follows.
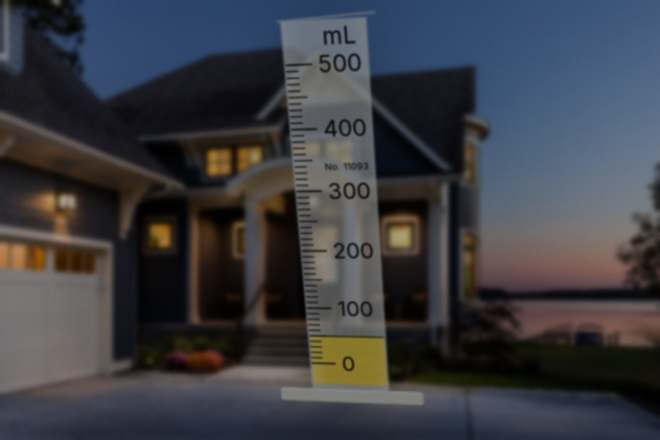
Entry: 50 mL
